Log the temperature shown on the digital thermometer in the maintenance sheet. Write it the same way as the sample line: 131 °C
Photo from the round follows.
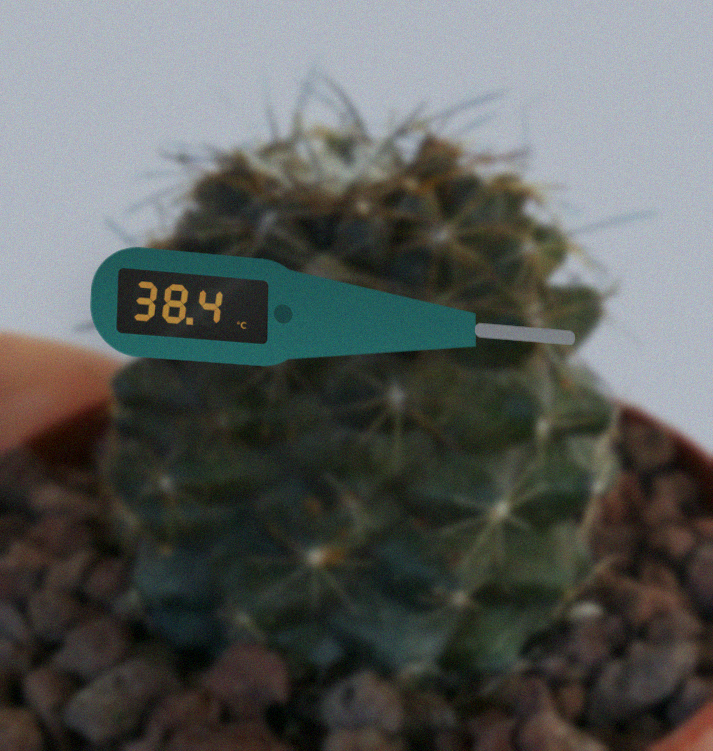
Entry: 38.4 °C
